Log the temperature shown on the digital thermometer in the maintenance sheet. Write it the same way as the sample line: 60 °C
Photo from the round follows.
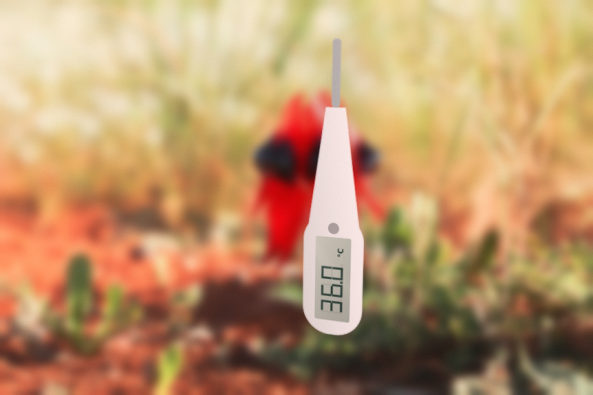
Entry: 36.0 °C
